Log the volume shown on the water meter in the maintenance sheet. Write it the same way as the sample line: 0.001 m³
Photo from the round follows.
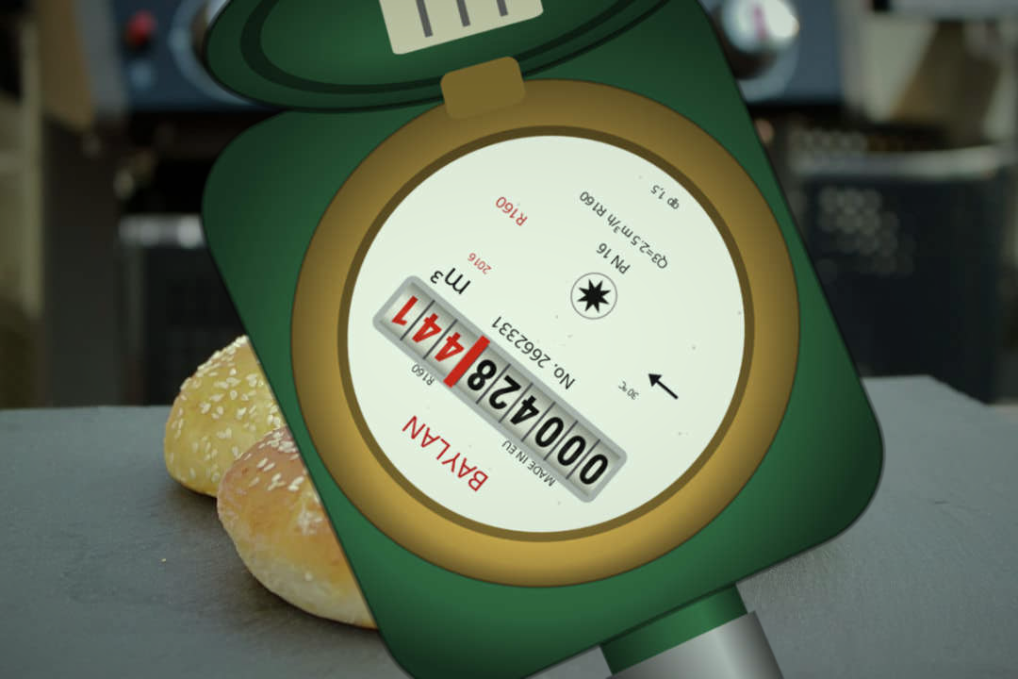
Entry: 428.441 m³
